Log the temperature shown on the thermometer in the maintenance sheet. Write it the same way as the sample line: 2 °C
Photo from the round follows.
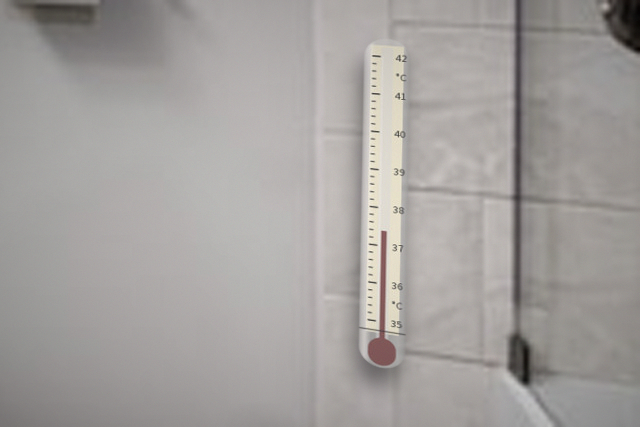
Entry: 37.4 °C
